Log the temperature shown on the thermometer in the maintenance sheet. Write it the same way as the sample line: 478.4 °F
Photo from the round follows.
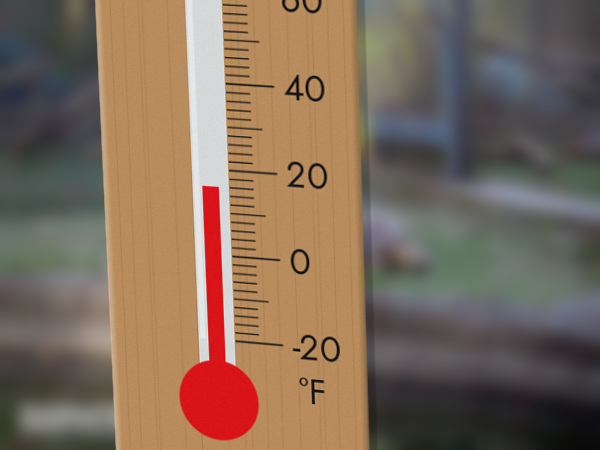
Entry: 16 °F
